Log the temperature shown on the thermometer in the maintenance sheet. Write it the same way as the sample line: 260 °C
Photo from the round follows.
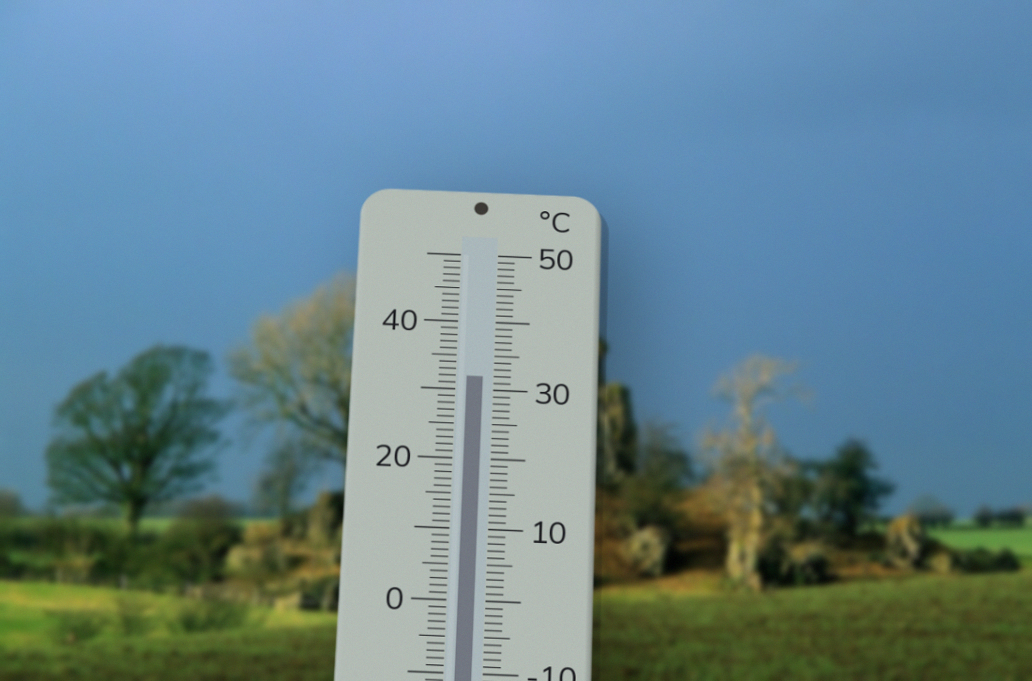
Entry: 32 °C
